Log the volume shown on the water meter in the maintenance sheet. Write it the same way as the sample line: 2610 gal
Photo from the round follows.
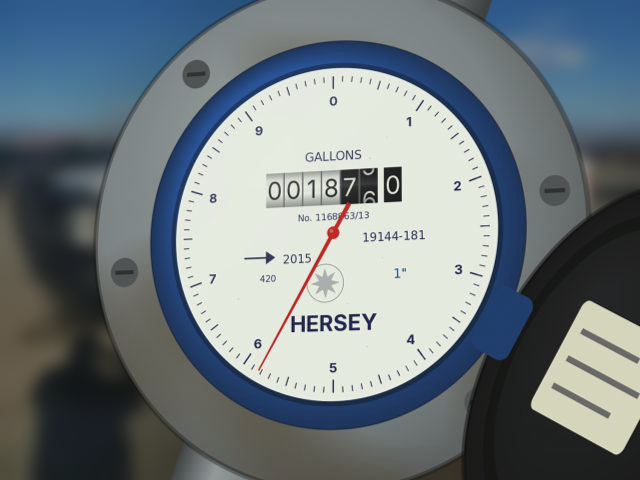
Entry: 18755.8 gal
